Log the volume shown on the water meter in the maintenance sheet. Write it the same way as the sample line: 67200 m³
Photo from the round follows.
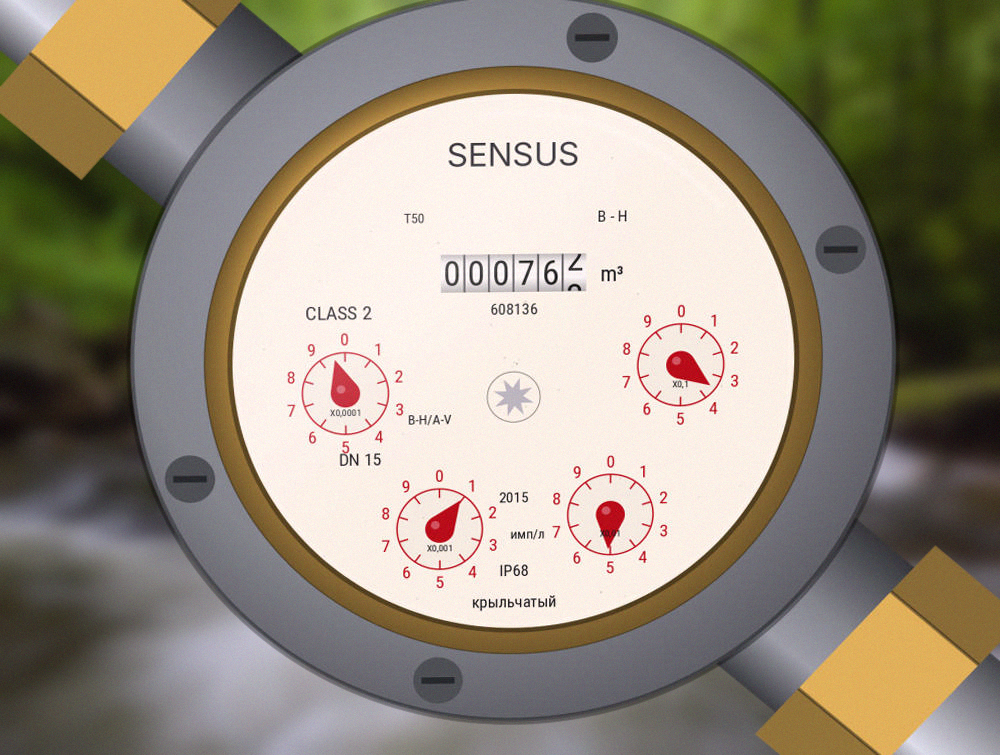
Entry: 762.3509 m³
